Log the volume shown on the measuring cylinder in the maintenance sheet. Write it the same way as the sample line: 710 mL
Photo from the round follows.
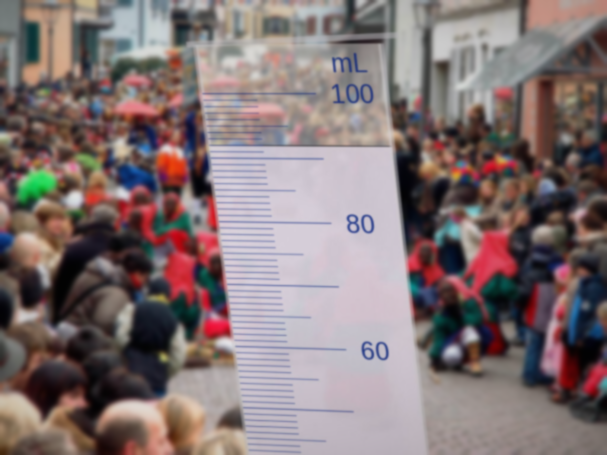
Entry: 92 mL
